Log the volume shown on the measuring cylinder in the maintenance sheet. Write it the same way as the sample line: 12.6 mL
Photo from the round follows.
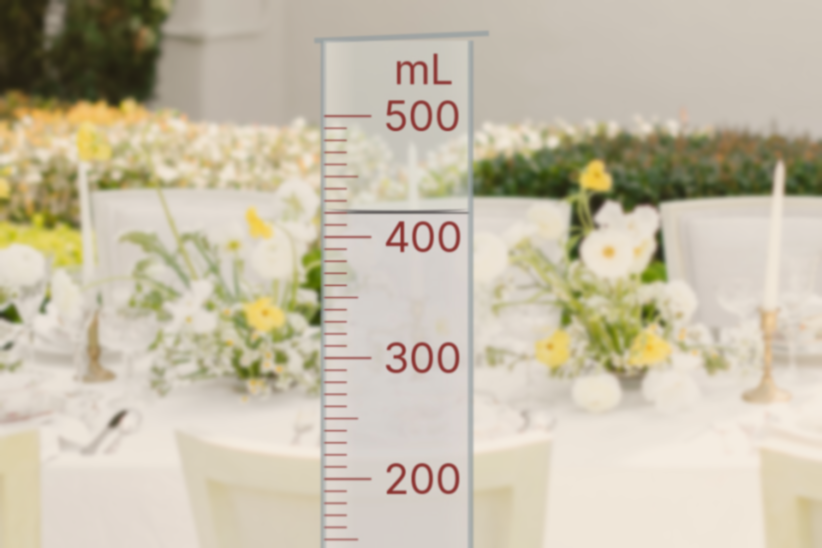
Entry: 420 mL
